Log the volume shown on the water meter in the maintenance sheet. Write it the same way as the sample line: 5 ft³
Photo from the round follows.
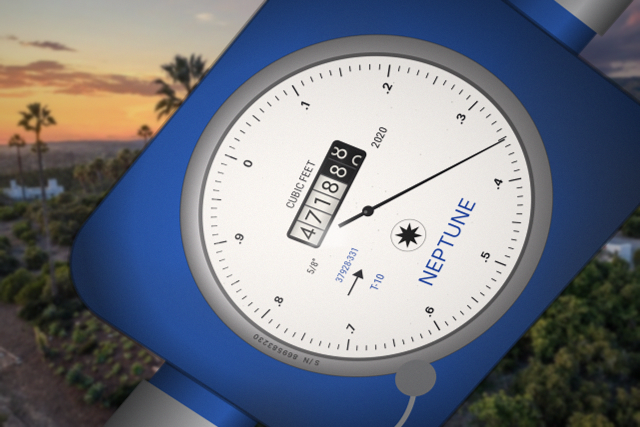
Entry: 471888.35 ft³
